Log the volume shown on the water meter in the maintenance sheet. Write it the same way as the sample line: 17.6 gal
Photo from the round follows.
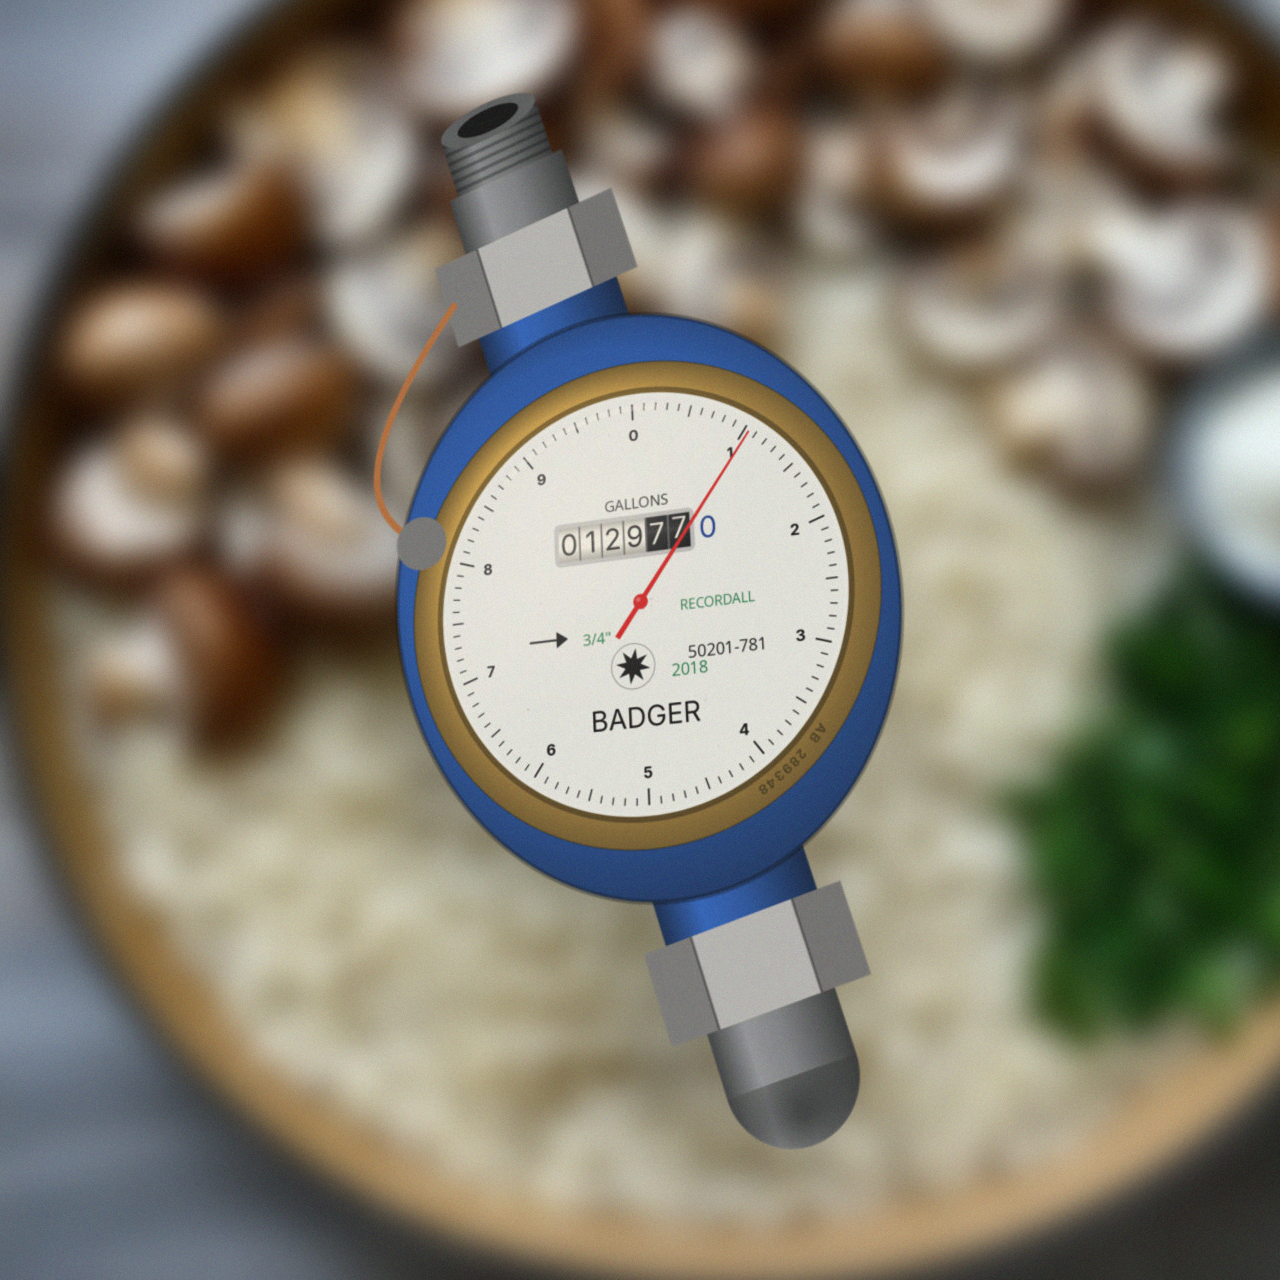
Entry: 129771.0 gal
